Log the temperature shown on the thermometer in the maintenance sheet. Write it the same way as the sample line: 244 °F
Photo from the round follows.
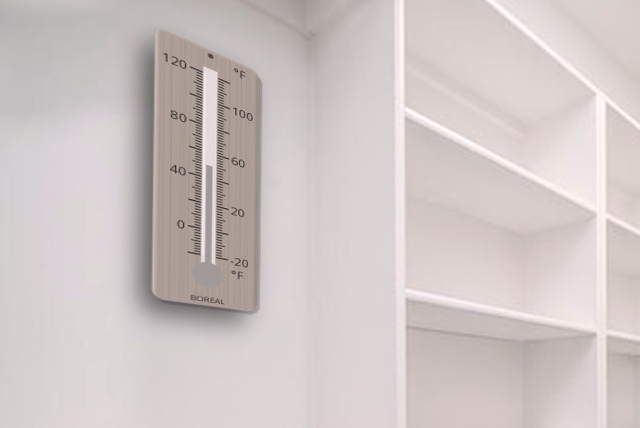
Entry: 50 °F
